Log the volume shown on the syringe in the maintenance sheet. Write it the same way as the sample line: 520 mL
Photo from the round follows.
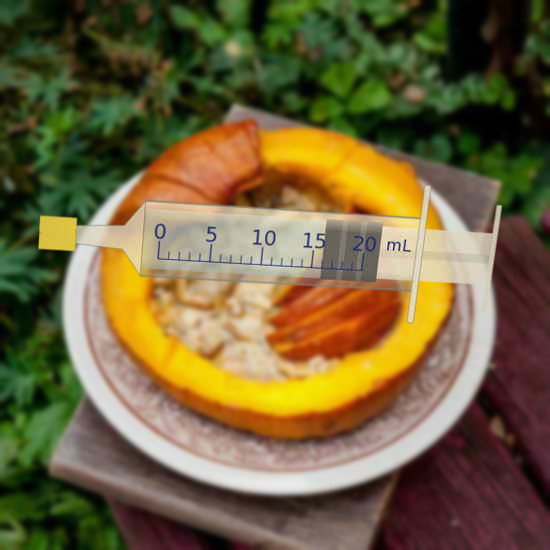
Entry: 16 mL
